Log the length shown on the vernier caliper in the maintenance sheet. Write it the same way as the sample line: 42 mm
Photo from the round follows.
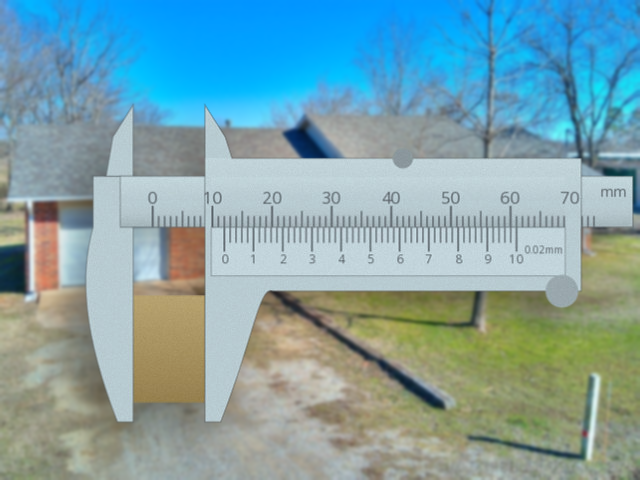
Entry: 12.0 mm
